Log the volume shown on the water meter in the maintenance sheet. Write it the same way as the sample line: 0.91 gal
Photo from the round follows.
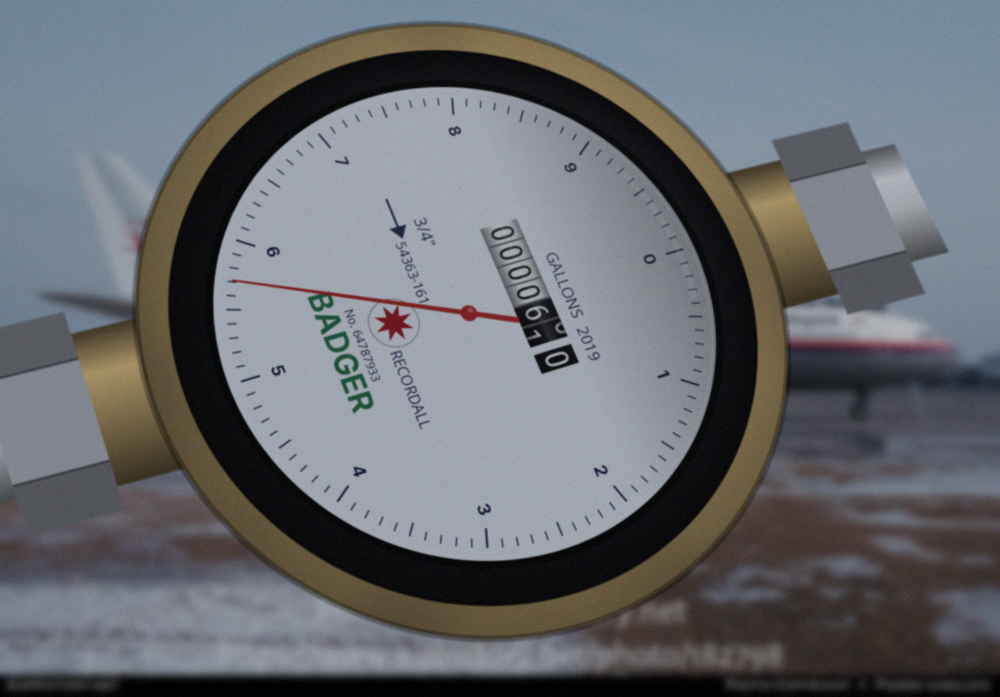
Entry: 605.7 gal
